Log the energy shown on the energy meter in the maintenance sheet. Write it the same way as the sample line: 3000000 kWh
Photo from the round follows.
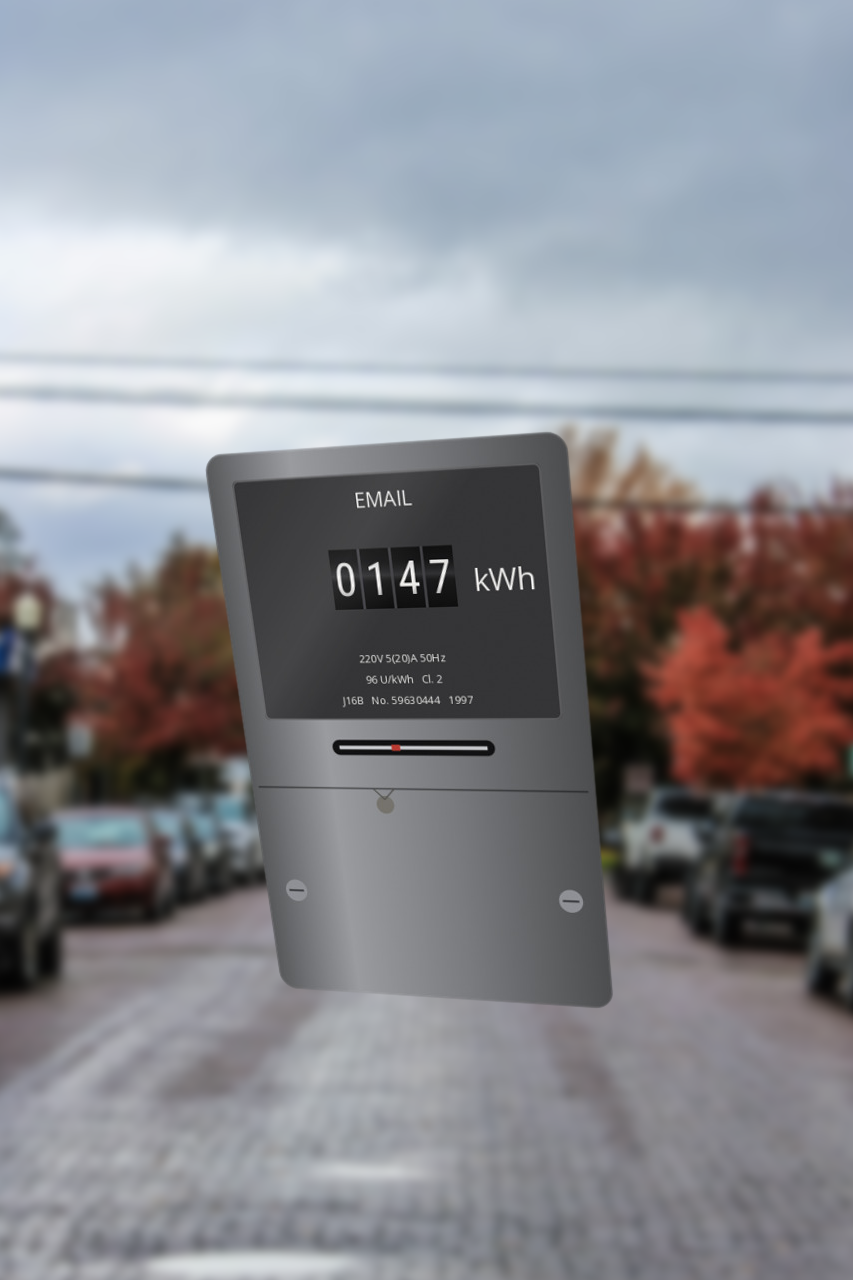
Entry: 147 kWh
